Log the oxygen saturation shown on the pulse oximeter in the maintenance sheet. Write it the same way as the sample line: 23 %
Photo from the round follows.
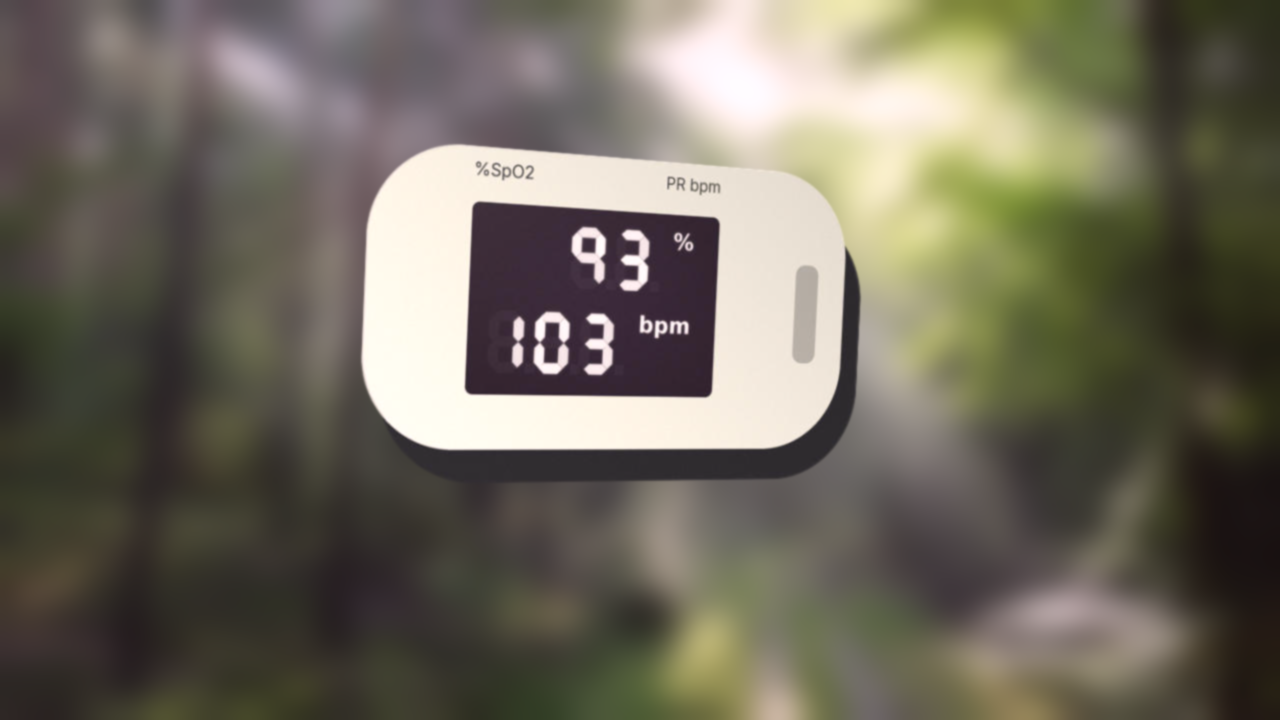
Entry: 93 %
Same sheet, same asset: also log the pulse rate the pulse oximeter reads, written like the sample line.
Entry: 103 bpm
